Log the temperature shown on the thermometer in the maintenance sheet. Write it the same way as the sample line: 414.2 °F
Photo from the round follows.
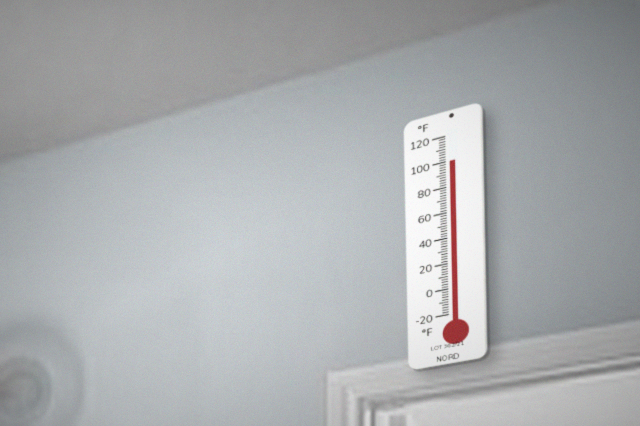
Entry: 100 °F
